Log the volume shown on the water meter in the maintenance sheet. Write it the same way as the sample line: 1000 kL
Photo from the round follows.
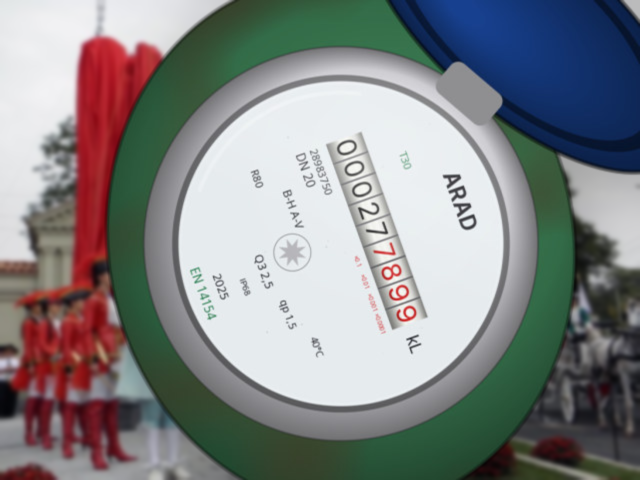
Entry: 27.7899 kL
